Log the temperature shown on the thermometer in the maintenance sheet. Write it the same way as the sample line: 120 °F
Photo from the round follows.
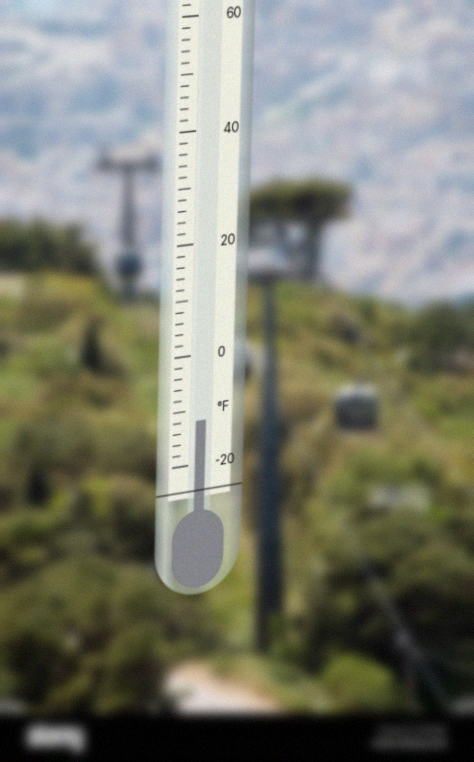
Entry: -12 °F
